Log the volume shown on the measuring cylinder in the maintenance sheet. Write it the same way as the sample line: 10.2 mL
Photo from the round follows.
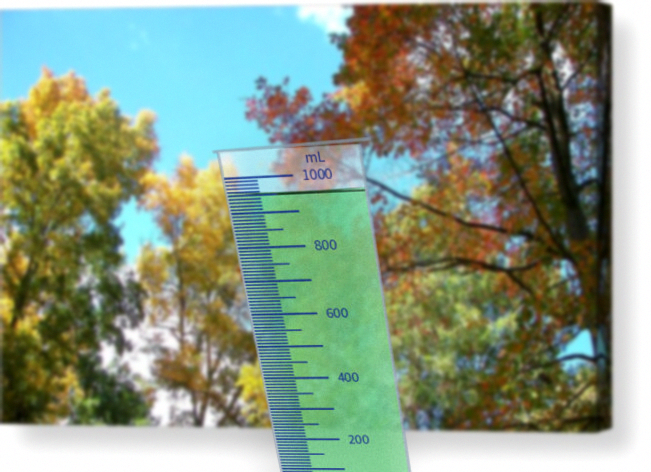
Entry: 950 mL
